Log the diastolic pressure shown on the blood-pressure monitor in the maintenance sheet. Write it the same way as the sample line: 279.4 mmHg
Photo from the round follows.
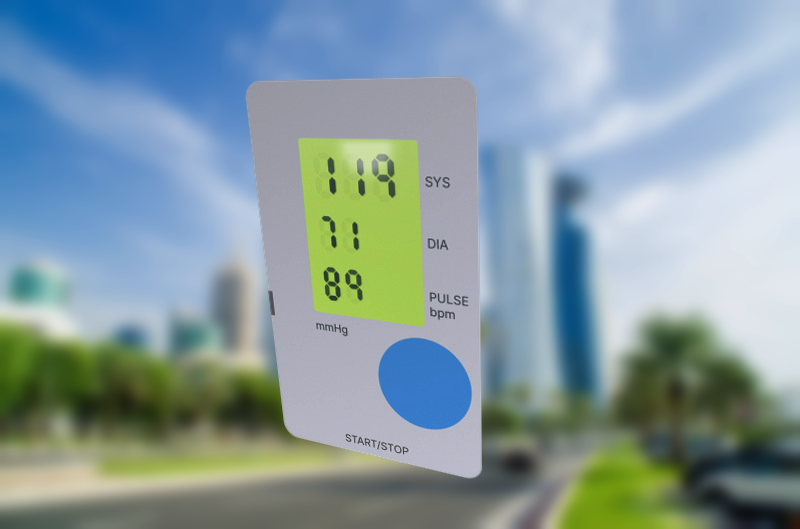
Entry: 71 mmHg
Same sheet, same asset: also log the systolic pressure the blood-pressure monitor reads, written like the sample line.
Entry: 119 mmHg
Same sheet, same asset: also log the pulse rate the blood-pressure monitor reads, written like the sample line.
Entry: 89 bpm
